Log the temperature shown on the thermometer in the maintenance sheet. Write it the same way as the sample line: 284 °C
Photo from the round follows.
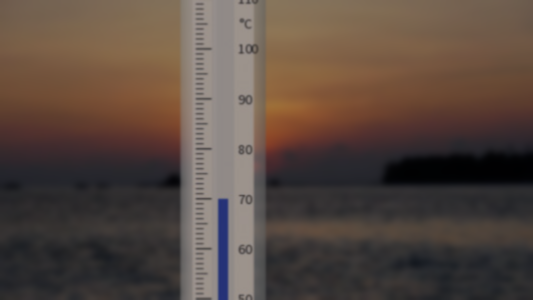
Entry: 70 °C
